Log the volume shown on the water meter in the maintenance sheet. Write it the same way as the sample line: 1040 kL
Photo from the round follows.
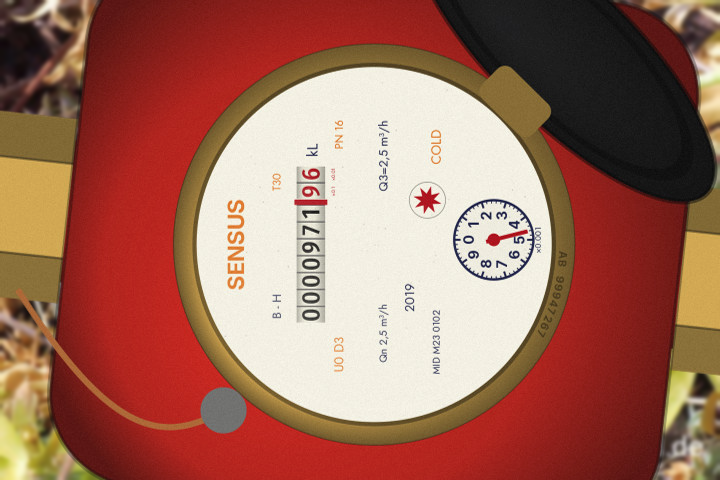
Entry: 971.964 kL
